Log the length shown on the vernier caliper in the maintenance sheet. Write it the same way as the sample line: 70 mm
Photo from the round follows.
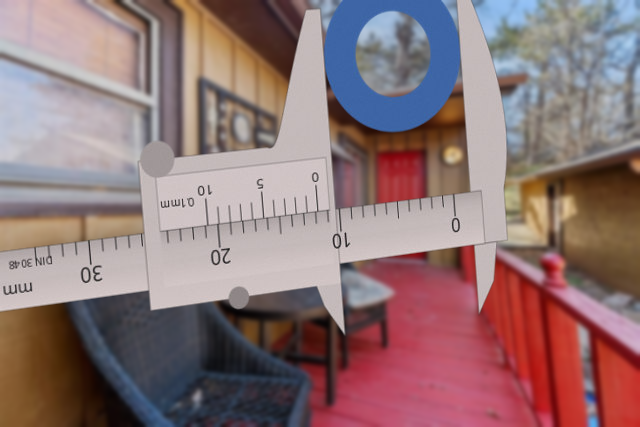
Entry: 11.8 mm
